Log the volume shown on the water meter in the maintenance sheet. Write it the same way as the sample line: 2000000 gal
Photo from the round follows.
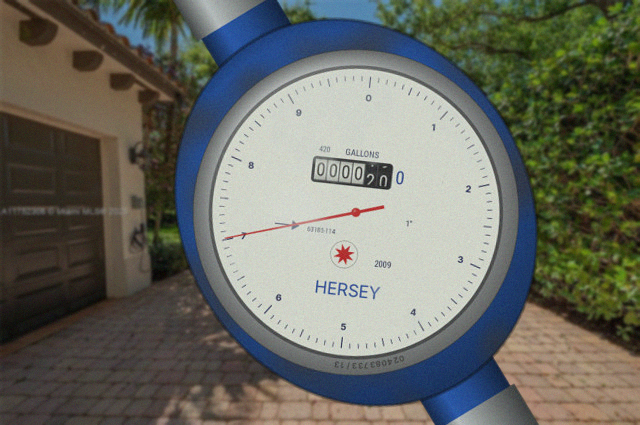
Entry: 197.0 gal
